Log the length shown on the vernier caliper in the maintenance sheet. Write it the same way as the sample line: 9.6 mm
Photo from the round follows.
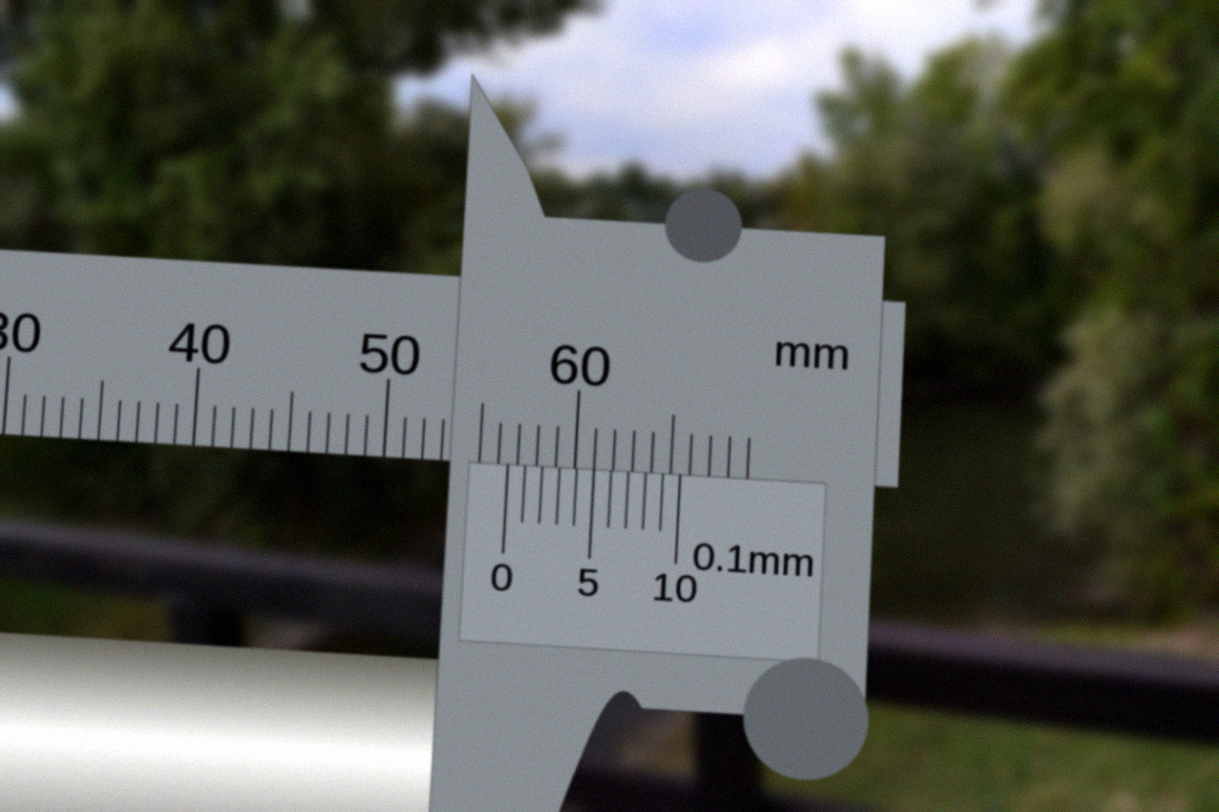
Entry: 56.5 mm
